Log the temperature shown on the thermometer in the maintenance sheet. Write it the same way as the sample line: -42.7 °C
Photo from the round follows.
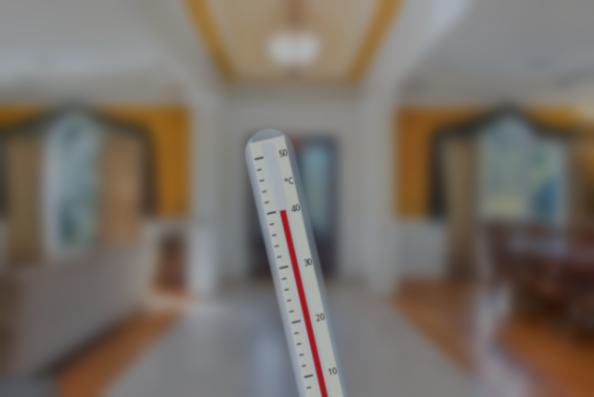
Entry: 40 °C
